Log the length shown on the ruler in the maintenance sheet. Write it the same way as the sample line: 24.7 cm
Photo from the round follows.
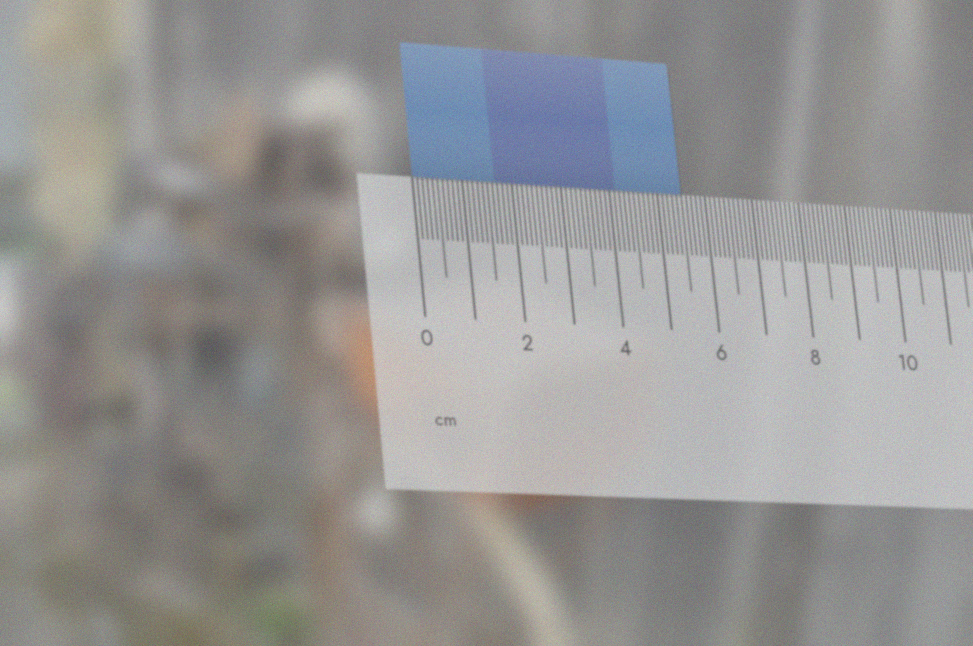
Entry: 5.5 cm
